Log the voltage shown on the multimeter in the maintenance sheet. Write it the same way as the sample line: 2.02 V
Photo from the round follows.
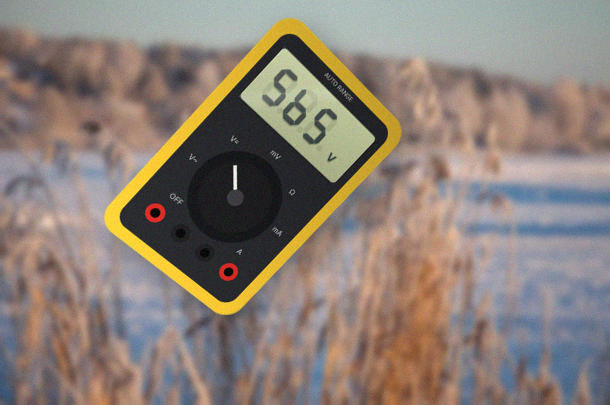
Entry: 565 V
